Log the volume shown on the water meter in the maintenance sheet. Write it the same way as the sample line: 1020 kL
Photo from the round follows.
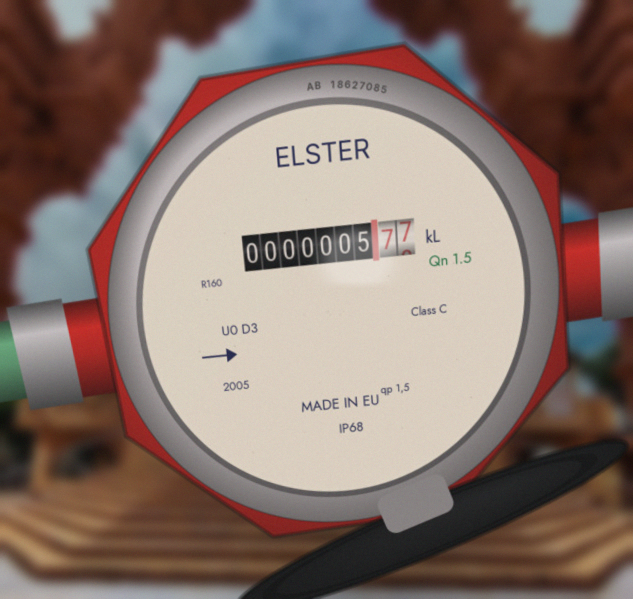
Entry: 5.77 kL
